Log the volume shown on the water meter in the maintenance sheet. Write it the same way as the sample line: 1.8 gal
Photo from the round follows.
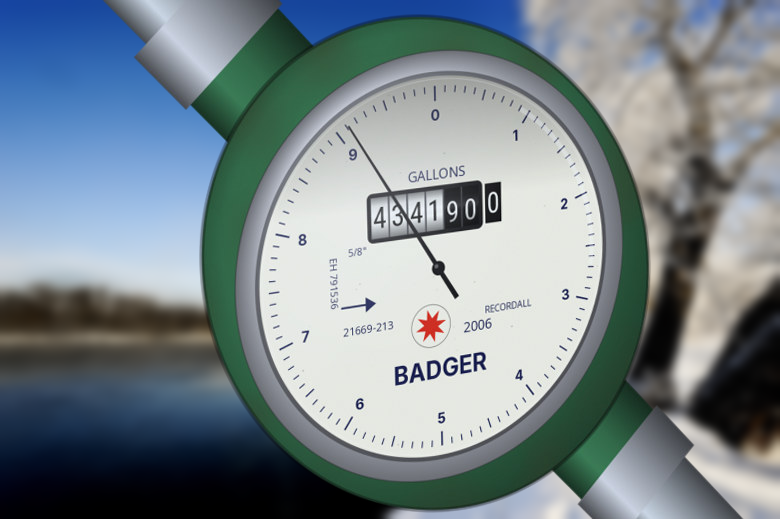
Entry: 4341899.1 gal
